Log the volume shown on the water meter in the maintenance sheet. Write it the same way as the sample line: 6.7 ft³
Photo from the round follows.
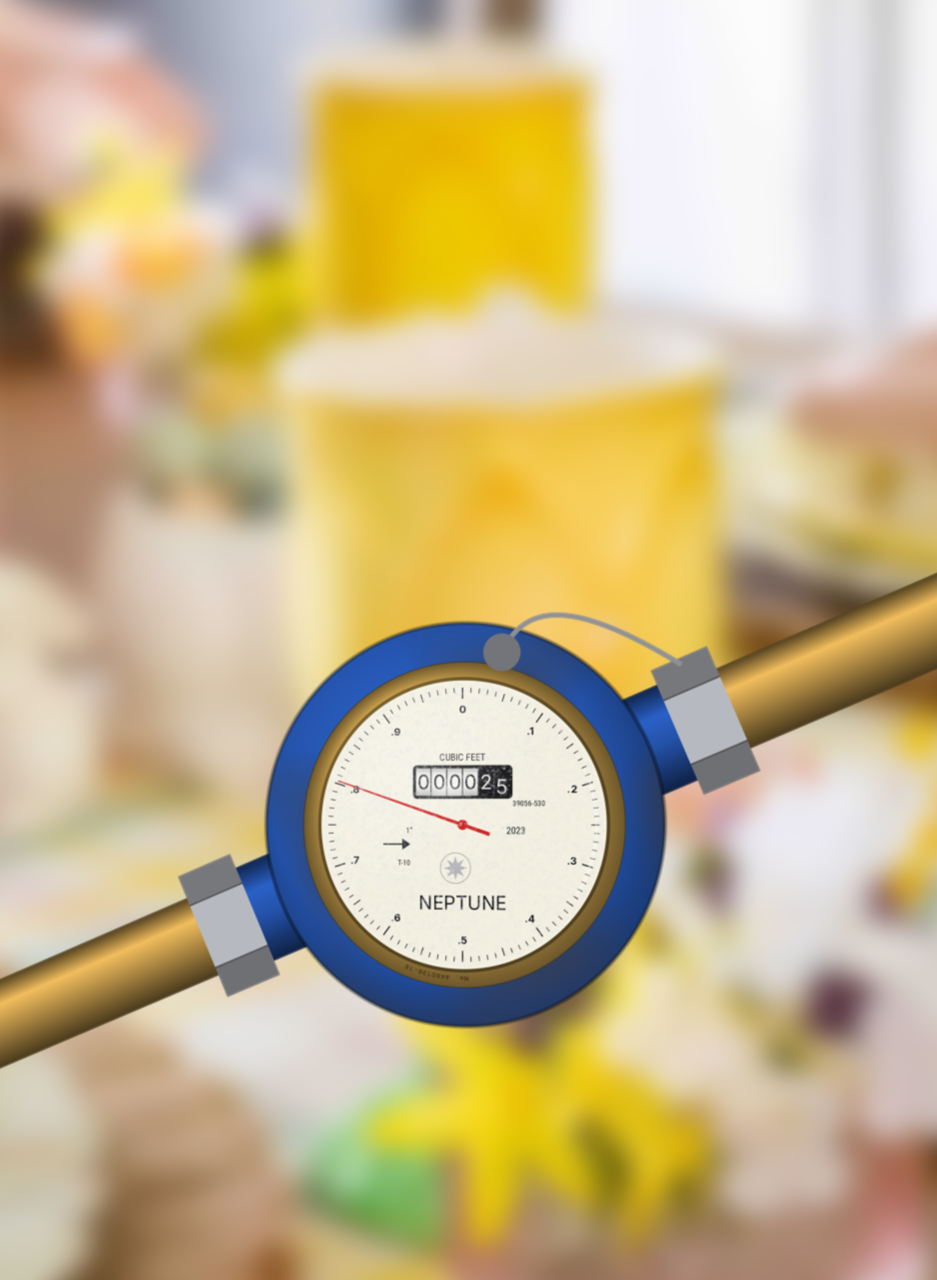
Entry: 24.80 ft³
